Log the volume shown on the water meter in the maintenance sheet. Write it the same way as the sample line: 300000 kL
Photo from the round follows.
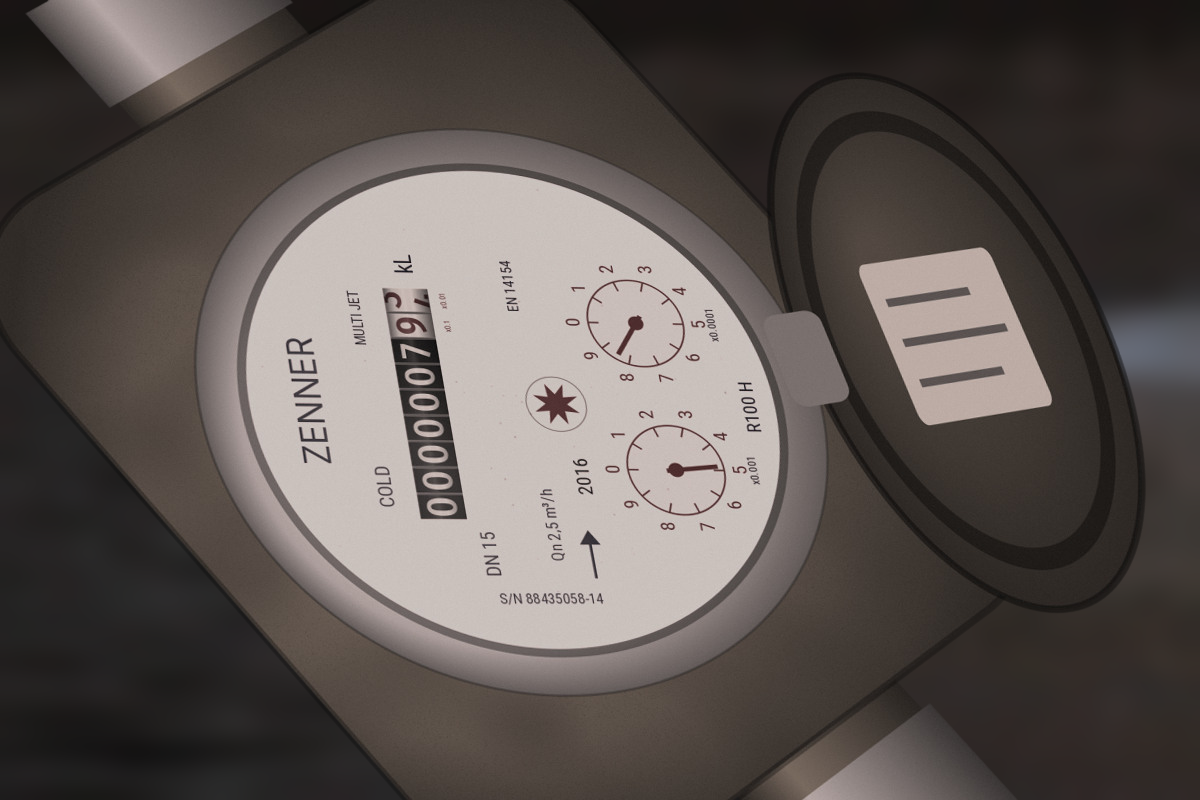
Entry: 7.9348 kL
